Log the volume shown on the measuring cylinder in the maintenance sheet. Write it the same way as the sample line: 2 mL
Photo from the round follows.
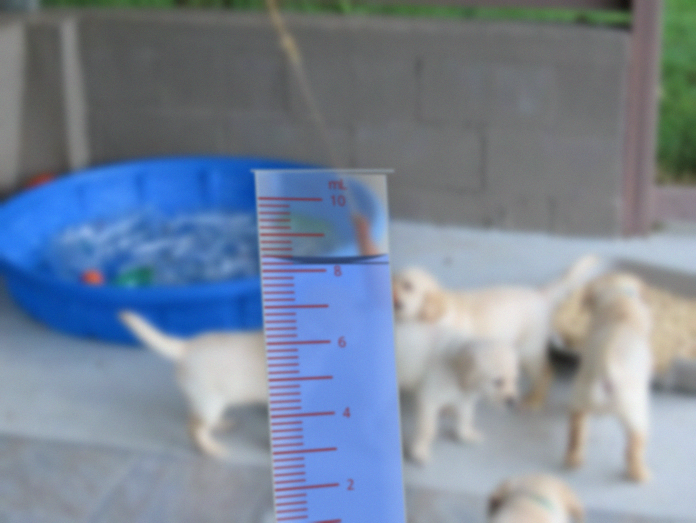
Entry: 8.2 mL
